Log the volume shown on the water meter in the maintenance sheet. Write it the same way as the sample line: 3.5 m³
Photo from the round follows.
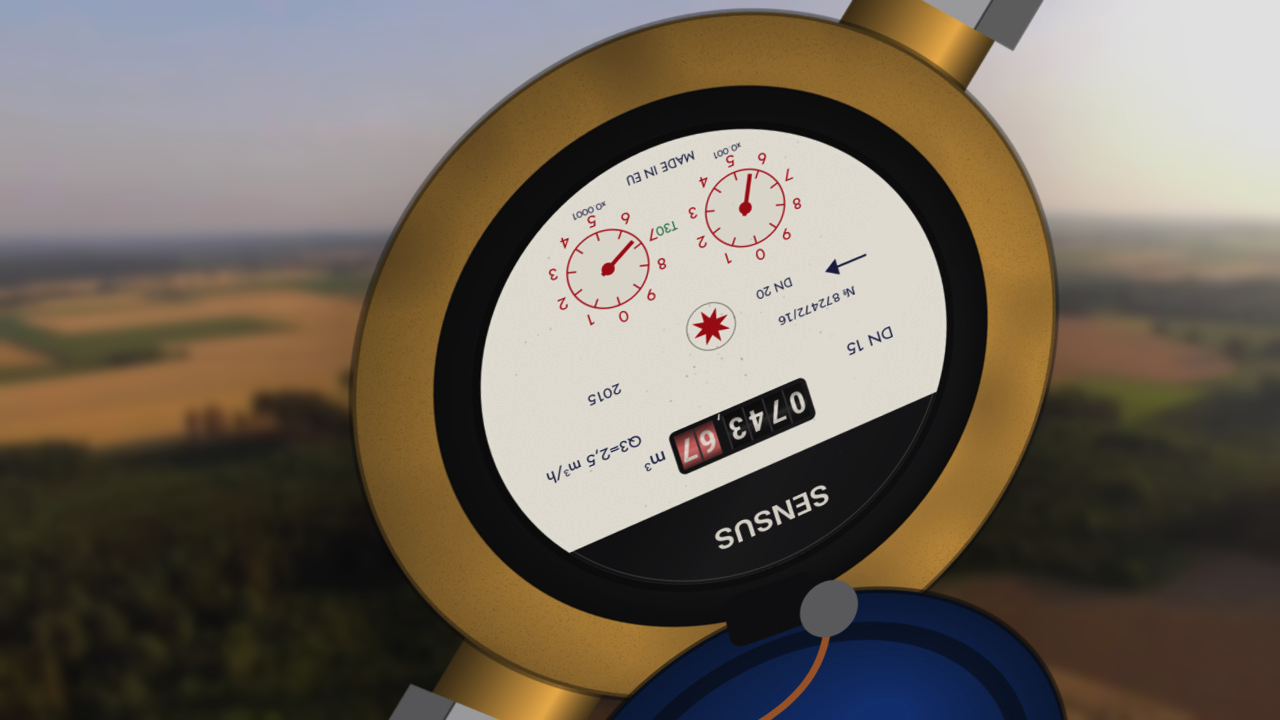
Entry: 743.6756 m³
